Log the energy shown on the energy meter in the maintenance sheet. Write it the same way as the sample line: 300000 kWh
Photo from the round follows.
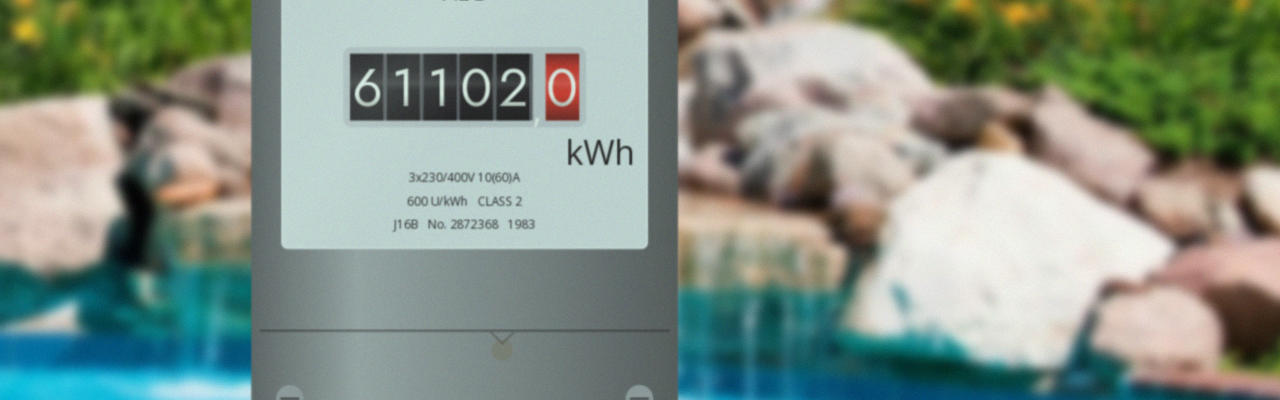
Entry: 61102.0 kWh
